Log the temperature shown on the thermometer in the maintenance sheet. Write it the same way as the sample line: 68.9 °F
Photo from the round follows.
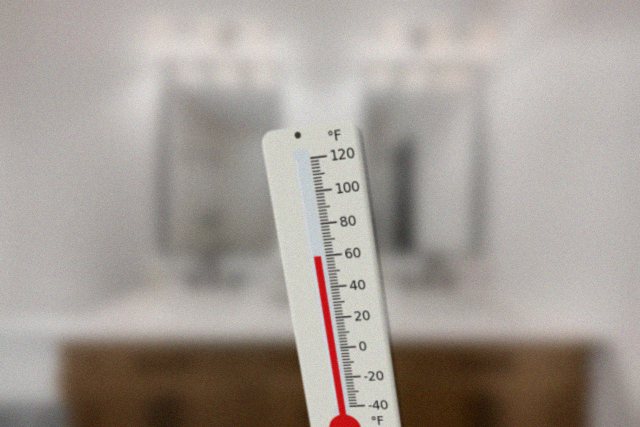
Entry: 60 °F
